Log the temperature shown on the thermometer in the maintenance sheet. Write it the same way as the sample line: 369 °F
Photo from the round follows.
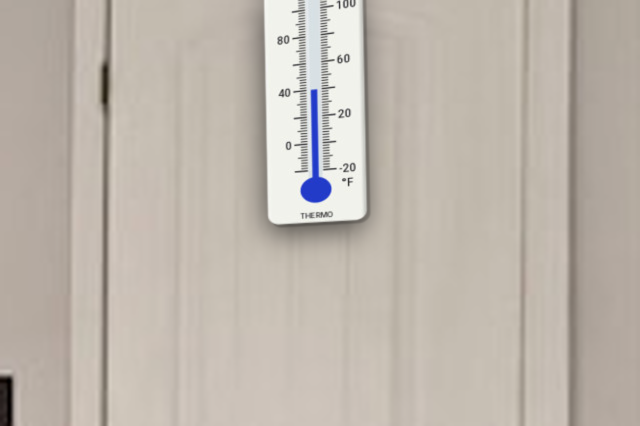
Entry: 40 °F
